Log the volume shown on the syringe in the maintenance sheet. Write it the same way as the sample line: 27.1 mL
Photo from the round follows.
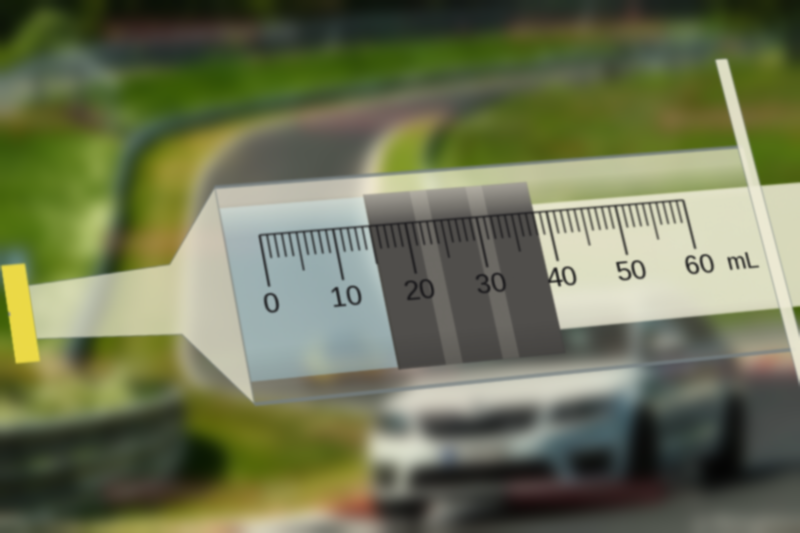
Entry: 15 mL
